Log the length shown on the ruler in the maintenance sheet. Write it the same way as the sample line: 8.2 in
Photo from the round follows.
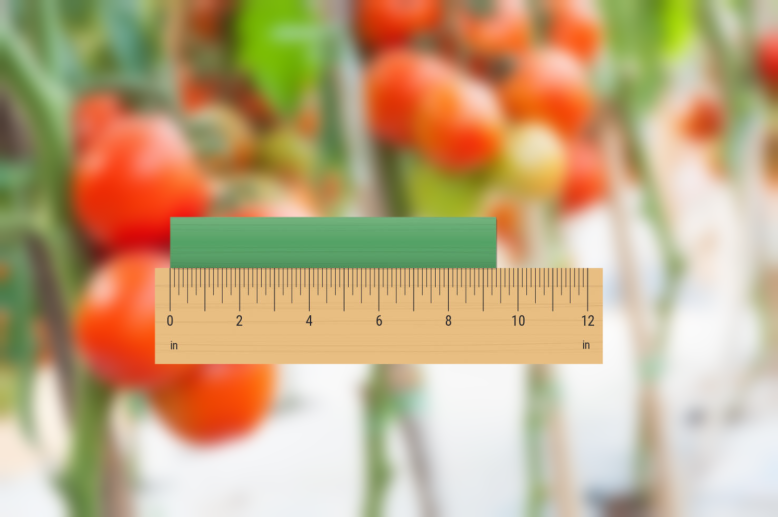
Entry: 9.375 in
